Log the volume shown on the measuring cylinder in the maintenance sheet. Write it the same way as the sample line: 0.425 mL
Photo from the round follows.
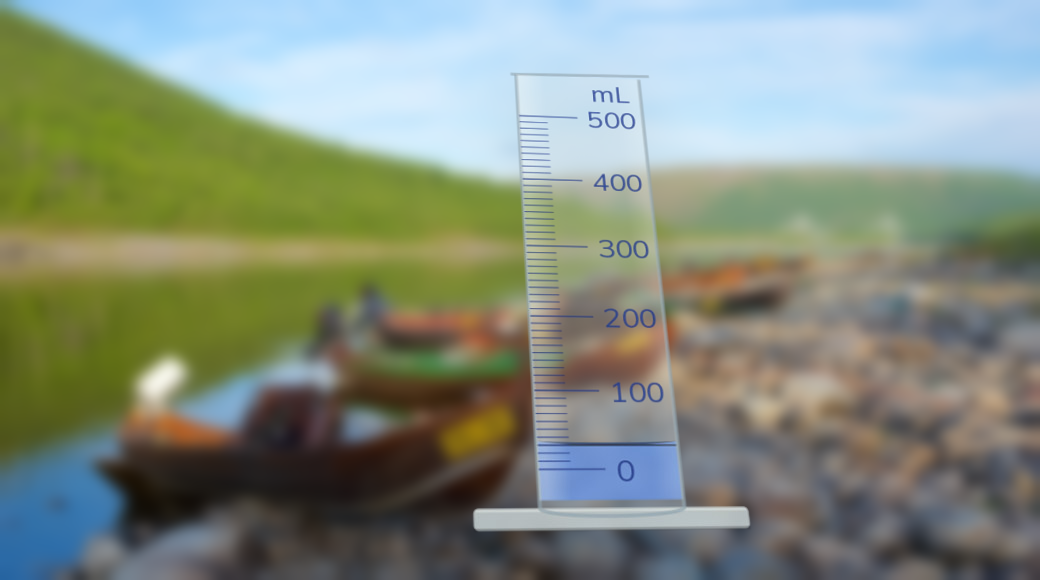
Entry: 30 mL
